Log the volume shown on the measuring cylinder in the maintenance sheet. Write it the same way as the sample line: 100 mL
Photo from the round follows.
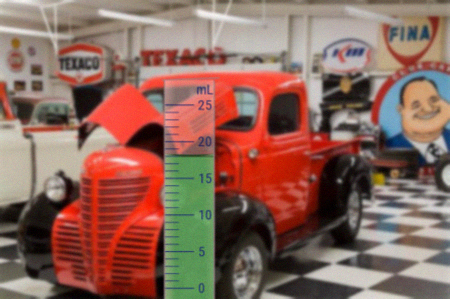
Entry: 18 mL
